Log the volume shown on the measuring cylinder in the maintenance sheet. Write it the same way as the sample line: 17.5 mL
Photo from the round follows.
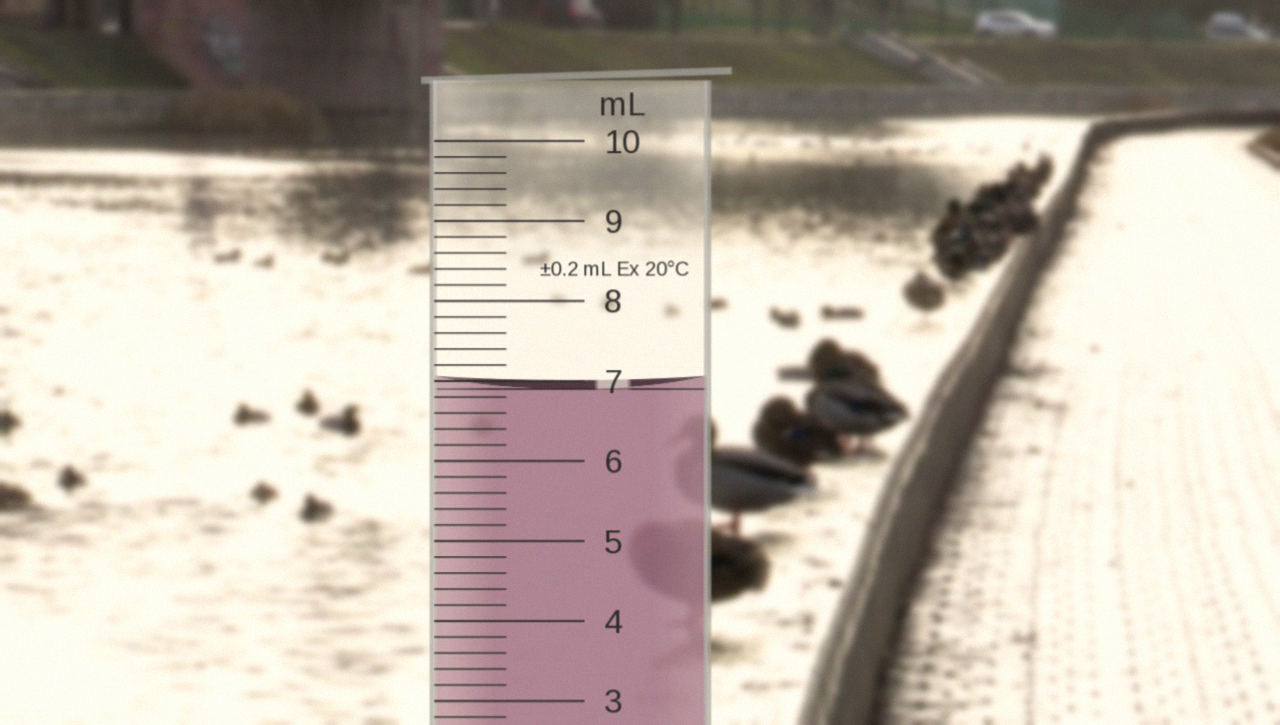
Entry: 6.9 mL
